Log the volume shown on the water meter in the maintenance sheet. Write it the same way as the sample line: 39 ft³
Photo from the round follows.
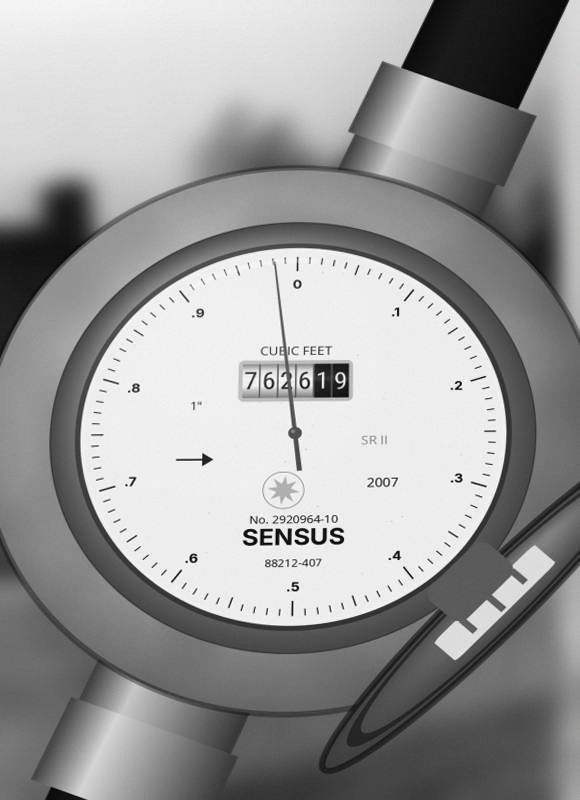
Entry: 762618.98 ft³
